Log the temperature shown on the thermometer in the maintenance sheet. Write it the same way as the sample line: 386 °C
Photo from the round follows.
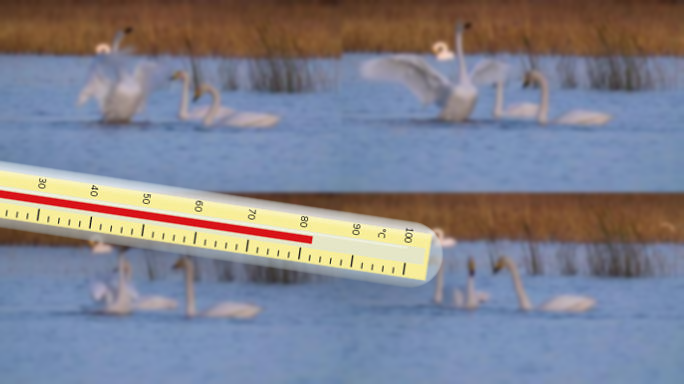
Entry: 82 °C
